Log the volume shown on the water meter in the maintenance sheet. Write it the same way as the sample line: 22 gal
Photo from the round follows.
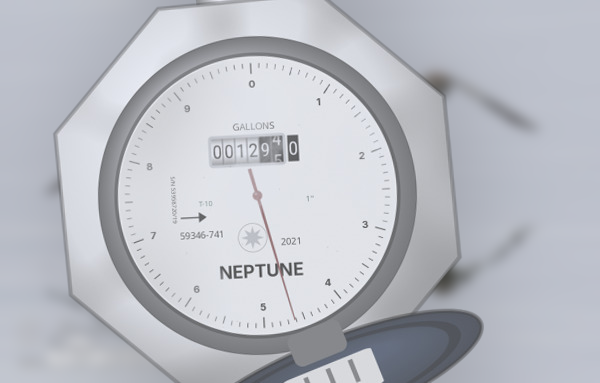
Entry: 12944.6 gal
